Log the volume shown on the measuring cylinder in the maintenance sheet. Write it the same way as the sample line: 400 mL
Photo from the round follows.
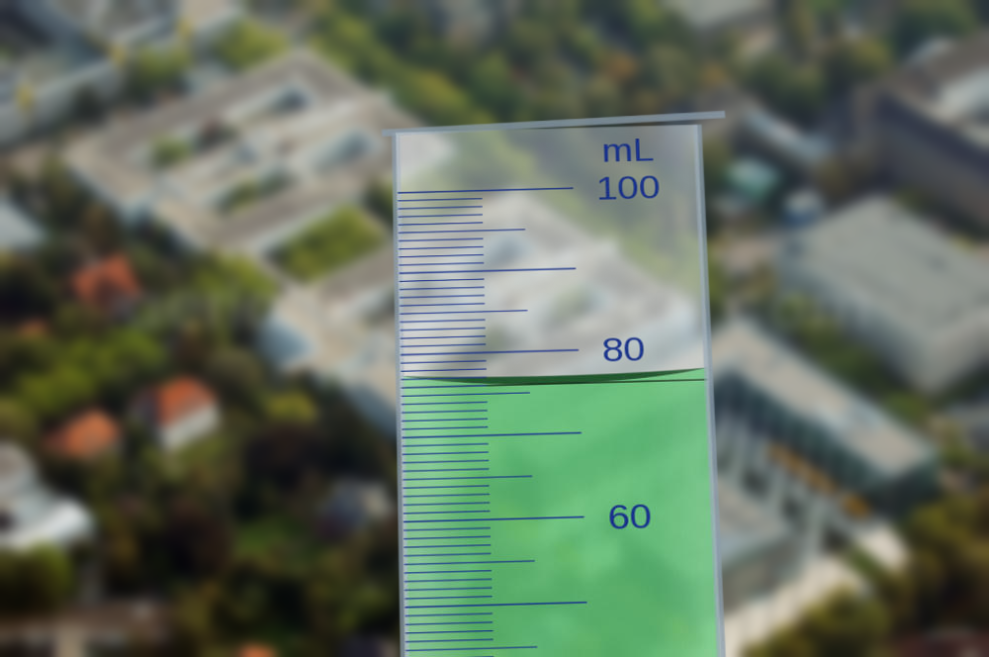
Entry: 76 mL
